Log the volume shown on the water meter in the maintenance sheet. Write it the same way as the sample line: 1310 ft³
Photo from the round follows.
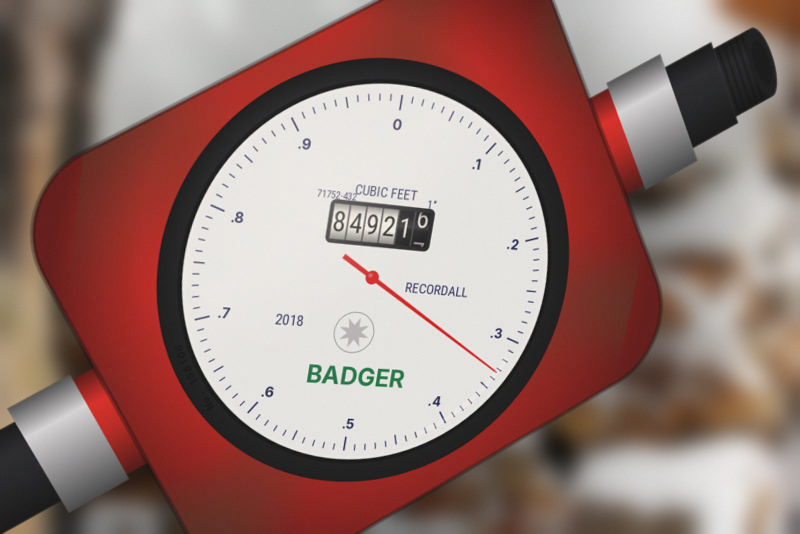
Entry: 849216.33 ft³
